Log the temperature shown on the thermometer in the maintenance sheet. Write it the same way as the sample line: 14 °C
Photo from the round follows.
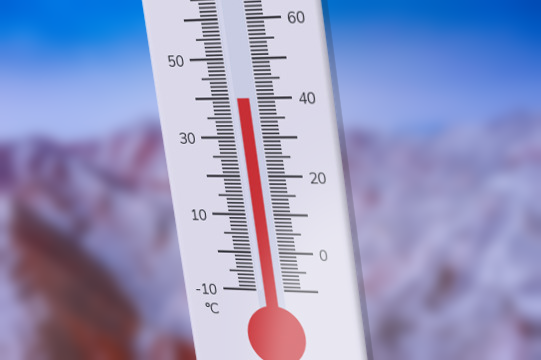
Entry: 40 °C
